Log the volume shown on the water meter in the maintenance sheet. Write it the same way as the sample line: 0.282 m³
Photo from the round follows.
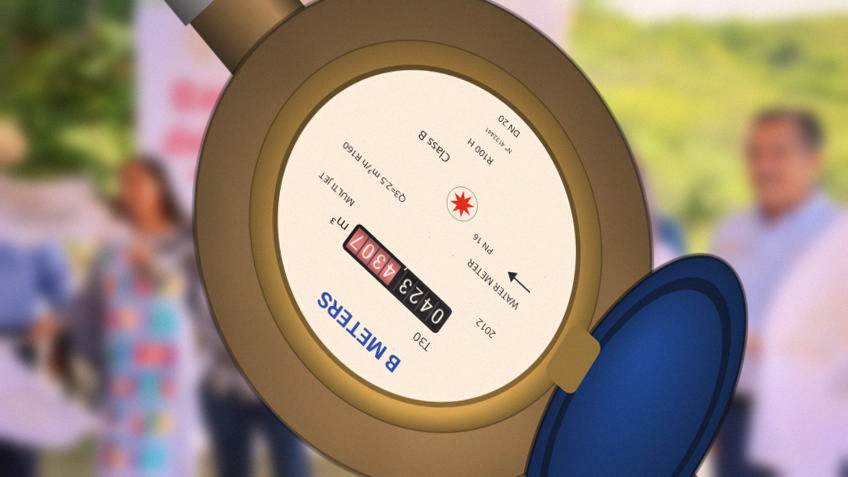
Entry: 423.4307 m³
